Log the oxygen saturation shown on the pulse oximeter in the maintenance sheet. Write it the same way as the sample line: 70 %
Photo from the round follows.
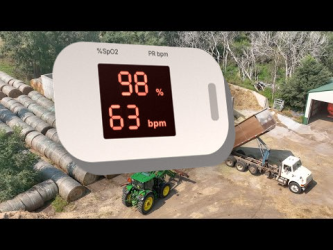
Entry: 98 %
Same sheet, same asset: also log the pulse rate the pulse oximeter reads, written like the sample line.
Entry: 63 bpm
